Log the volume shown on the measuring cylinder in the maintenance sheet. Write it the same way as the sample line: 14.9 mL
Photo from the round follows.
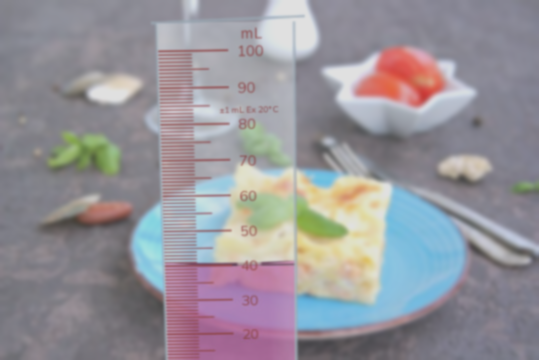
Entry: 40 mL
